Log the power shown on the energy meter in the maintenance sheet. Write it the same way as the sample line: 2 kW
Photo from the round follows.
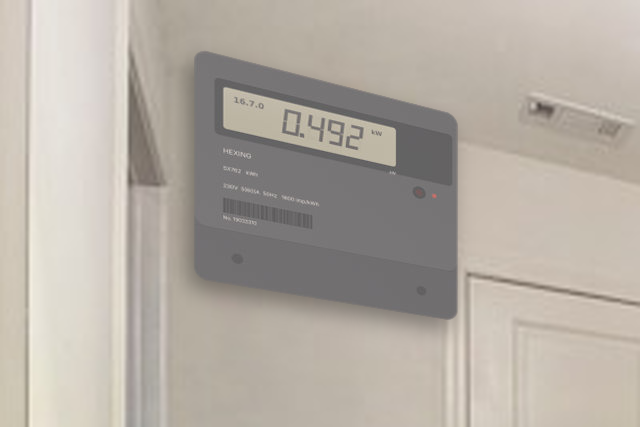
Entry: 0.492 kW
